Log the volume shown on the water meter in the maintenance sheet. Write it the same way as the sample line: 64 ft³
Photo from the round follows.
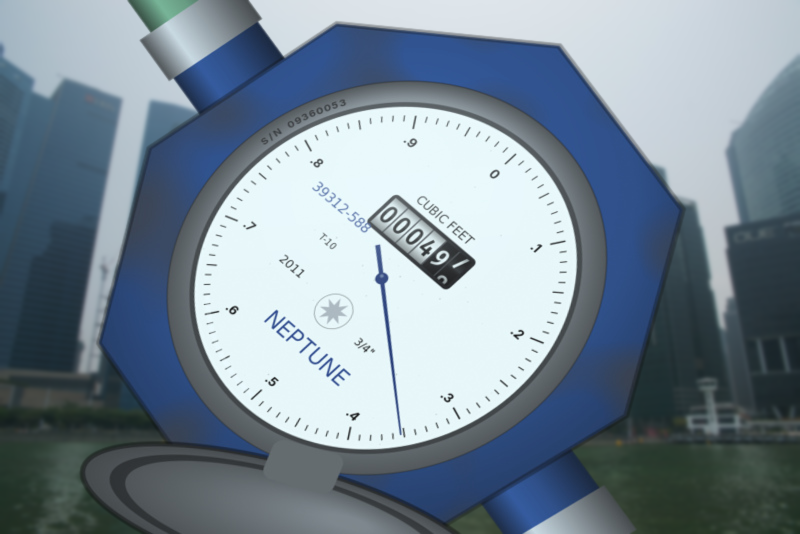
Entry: 497.35 ft³
